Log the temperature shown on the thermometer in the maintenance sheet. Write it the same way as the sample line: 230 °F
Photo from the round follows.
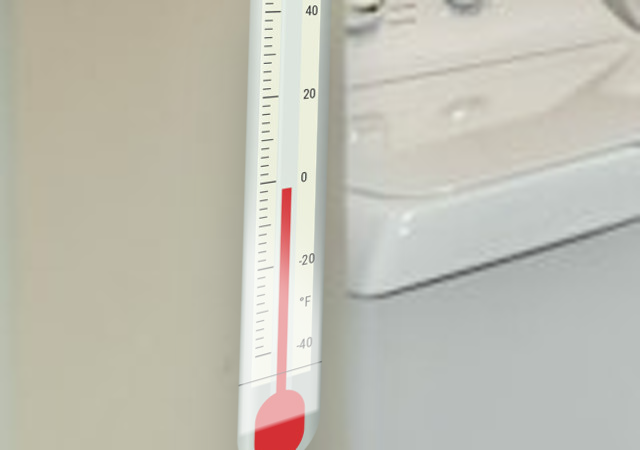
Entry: -2 °F
